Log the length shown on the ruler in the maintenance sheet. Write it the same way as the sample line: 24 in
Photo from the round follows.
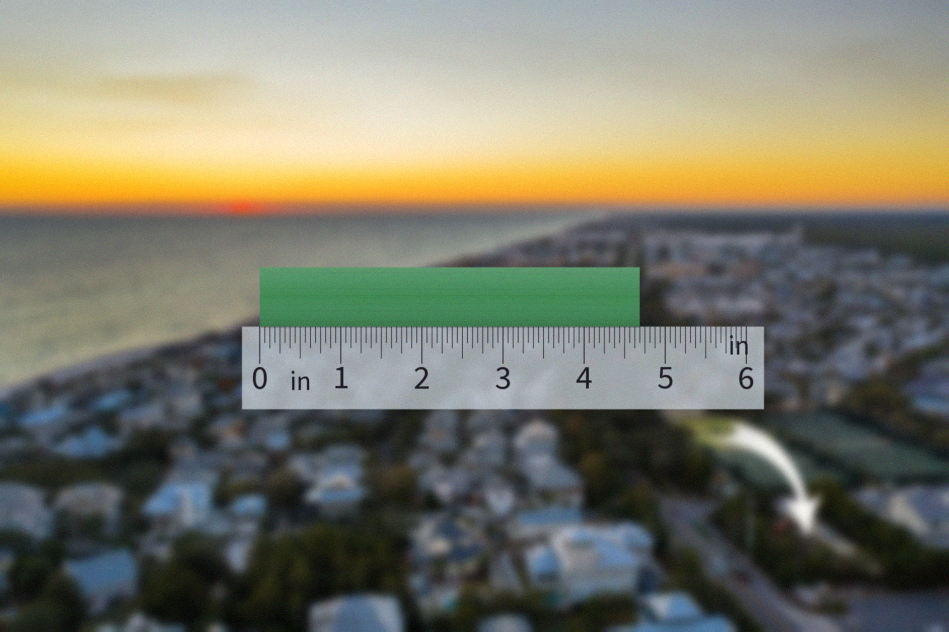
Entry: 4.6875 in
